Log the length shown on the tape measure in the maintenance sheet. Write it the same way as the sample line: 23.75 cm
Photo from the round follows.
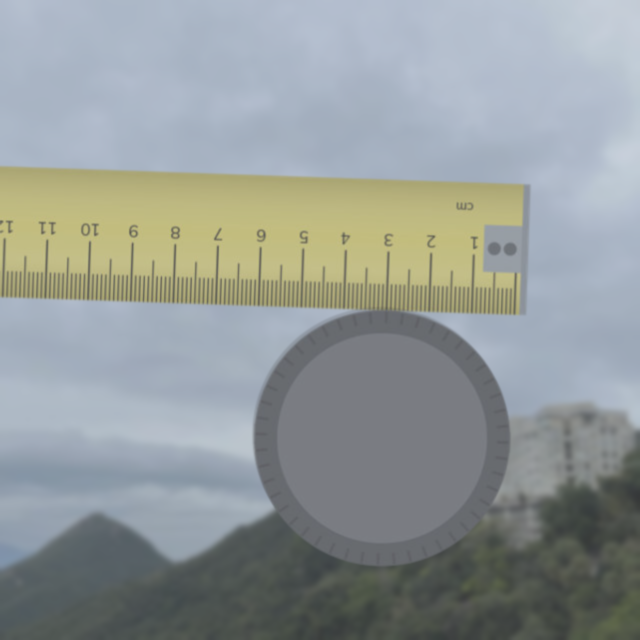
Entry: 6 cm
